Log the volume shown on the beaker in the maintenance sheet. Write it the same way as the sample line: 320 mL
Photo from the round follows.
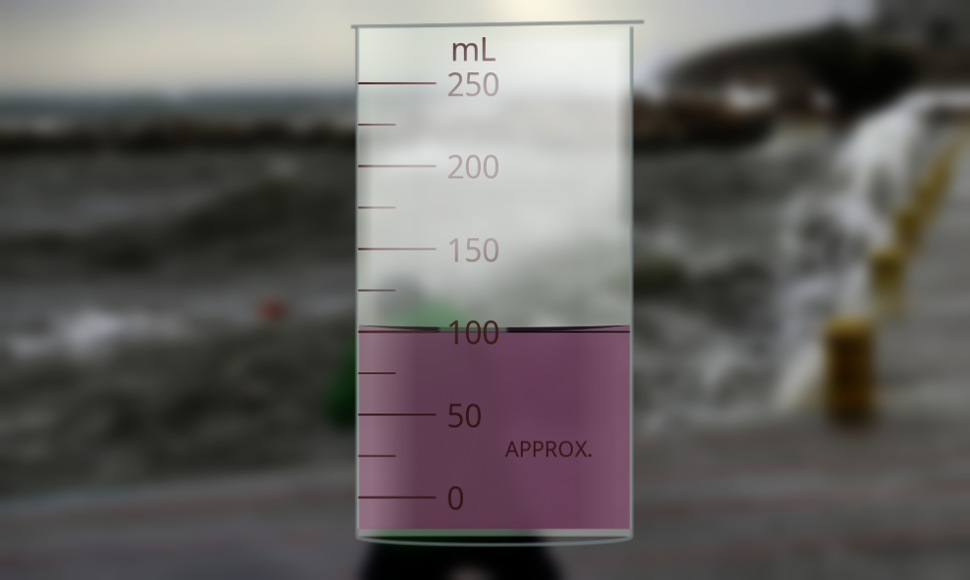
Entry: 100 mL
